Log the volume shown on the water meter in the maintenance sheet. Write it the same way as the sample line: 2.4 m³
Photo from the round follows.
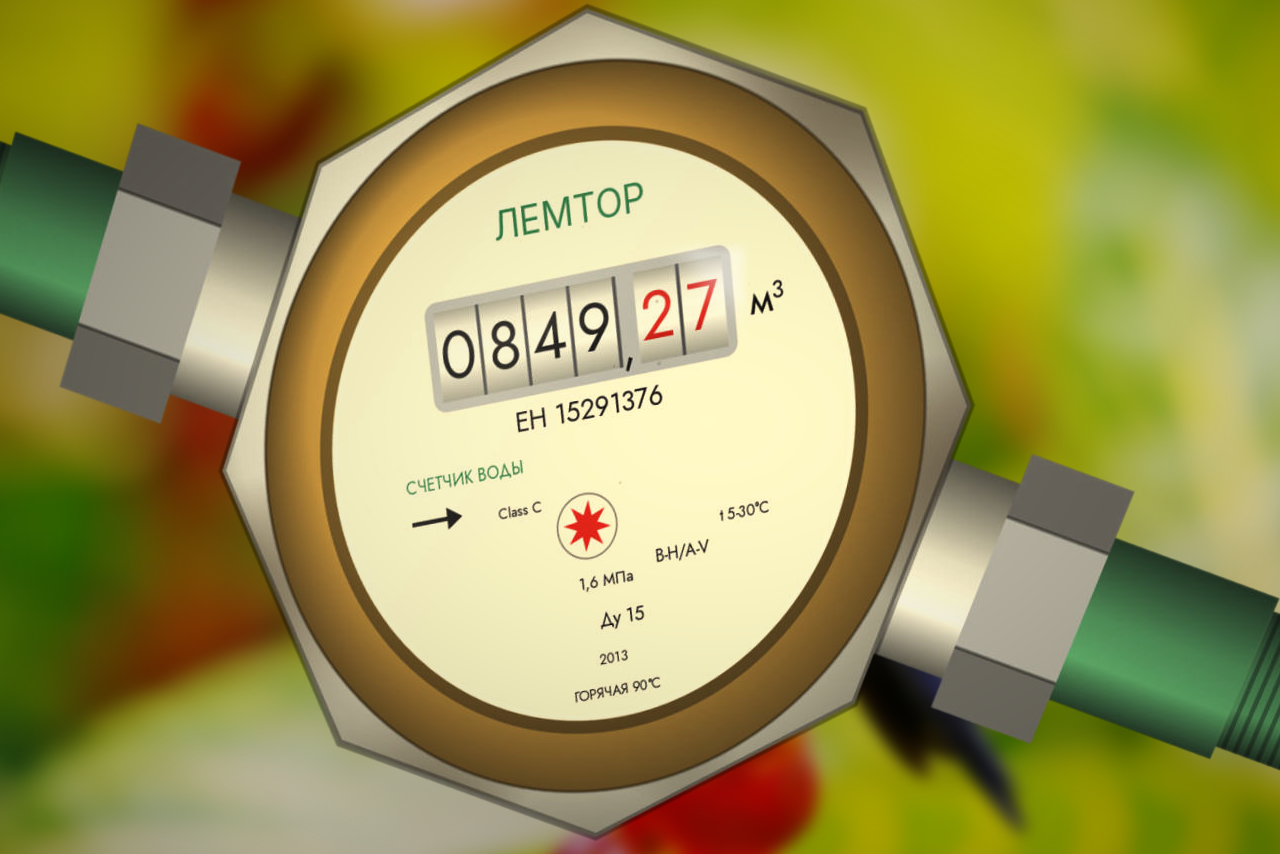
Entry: 849.27 m³
